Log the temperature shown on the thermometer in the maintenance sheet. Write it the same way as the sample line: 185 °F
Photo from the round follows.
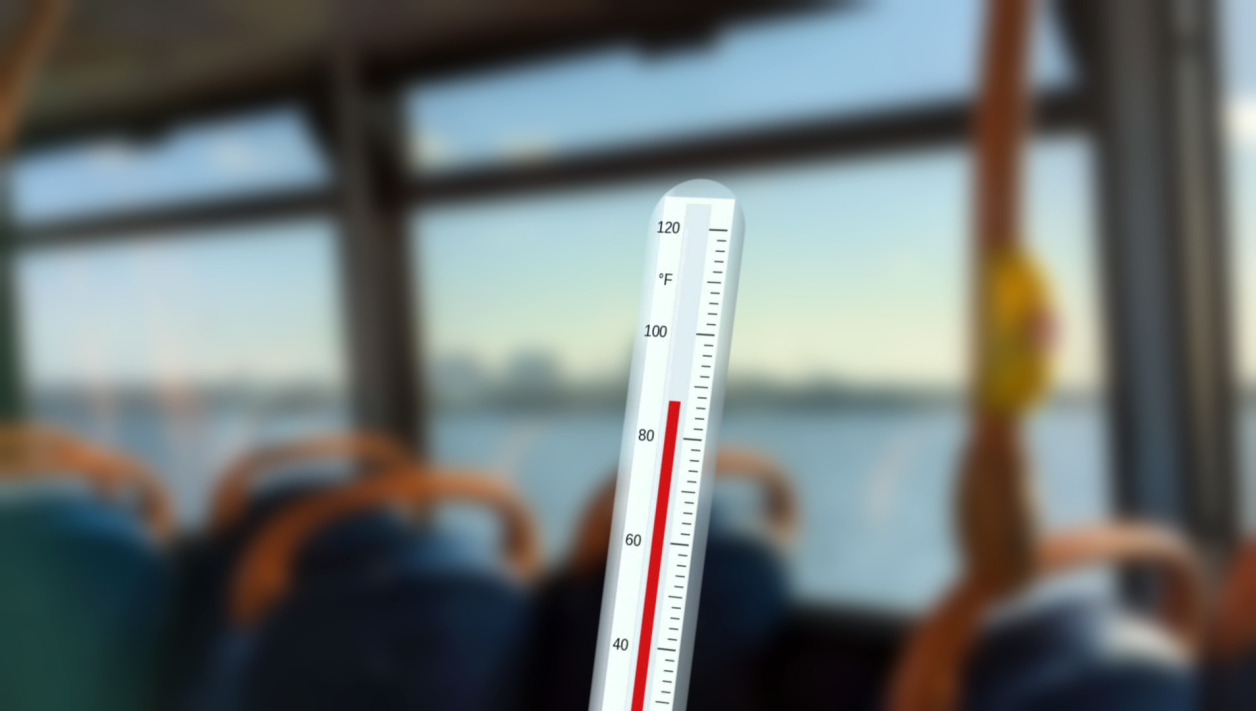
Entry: 87 °F
